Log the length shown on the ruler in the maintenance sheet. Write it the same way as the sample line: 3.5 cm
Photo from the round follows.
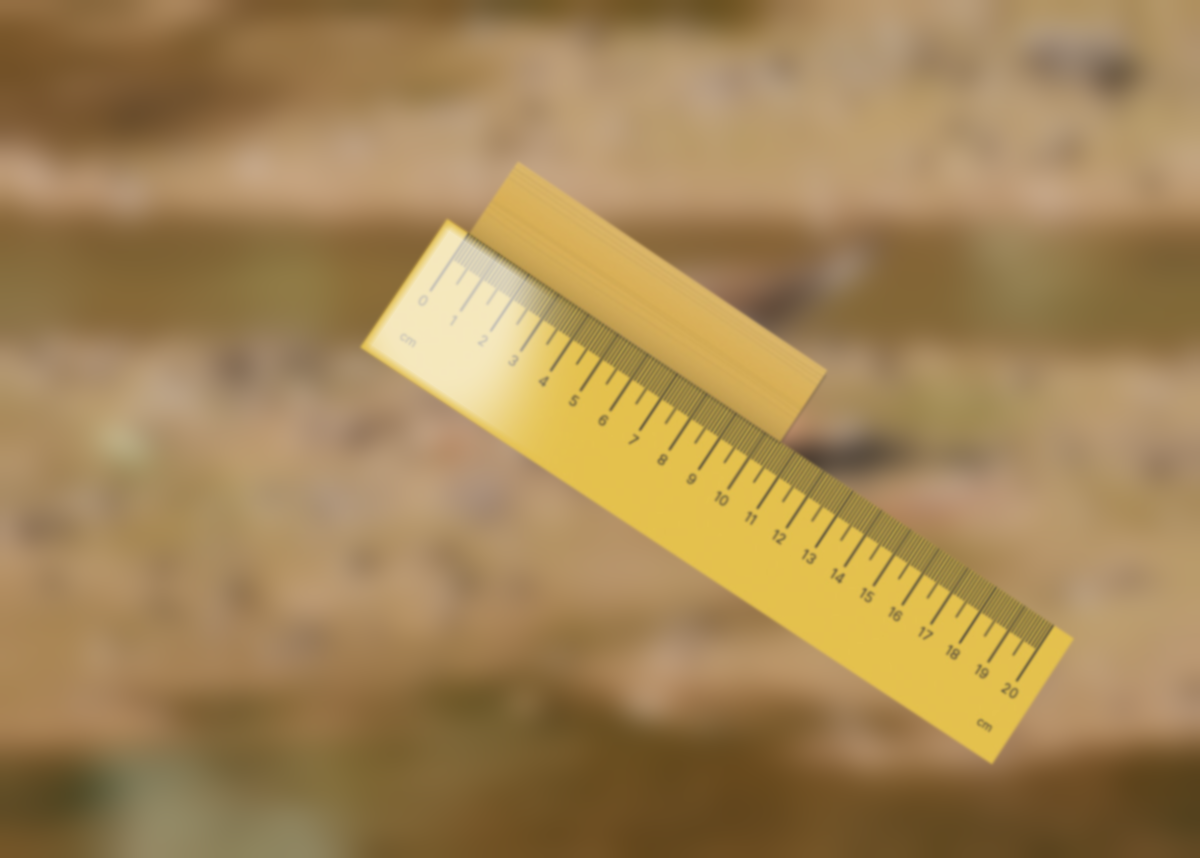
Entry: 10.5 cm
